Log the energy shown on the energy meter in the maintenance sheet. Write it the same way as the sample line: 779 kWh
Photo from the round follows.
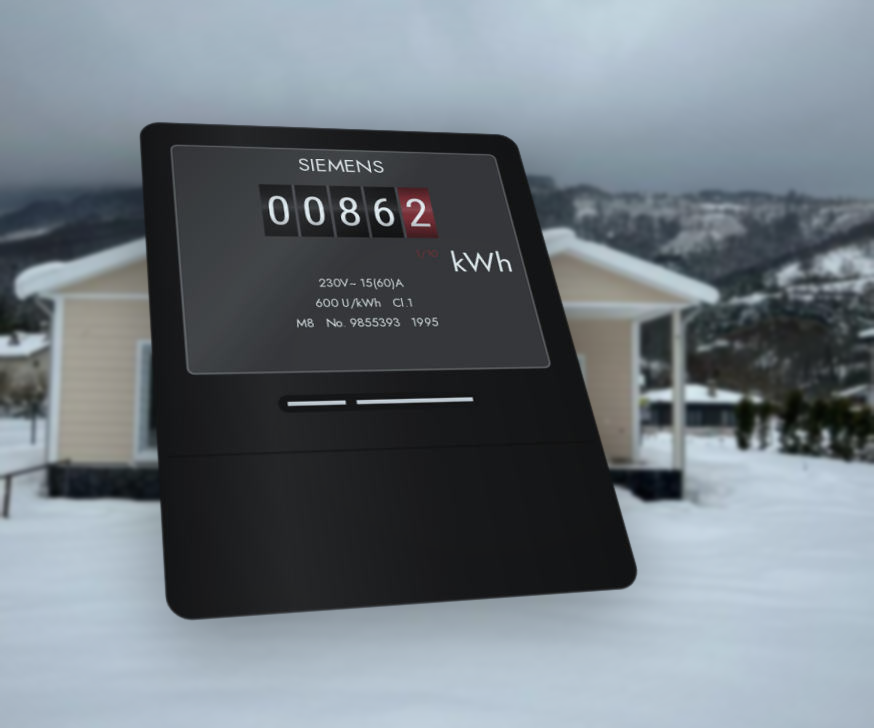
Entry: 86.2 kWh
